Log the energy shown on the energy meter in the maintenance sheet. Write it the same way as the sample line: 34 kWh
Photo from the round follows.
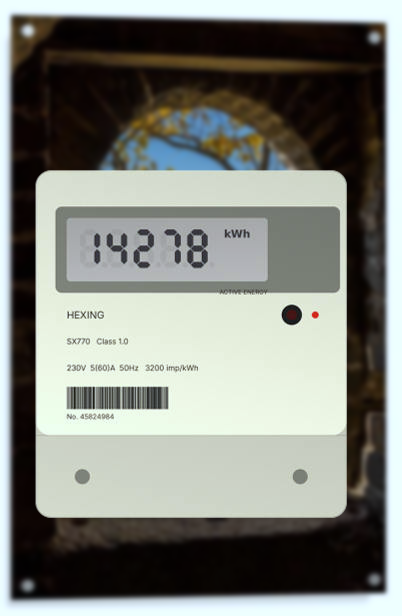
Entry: 14278 kWh
